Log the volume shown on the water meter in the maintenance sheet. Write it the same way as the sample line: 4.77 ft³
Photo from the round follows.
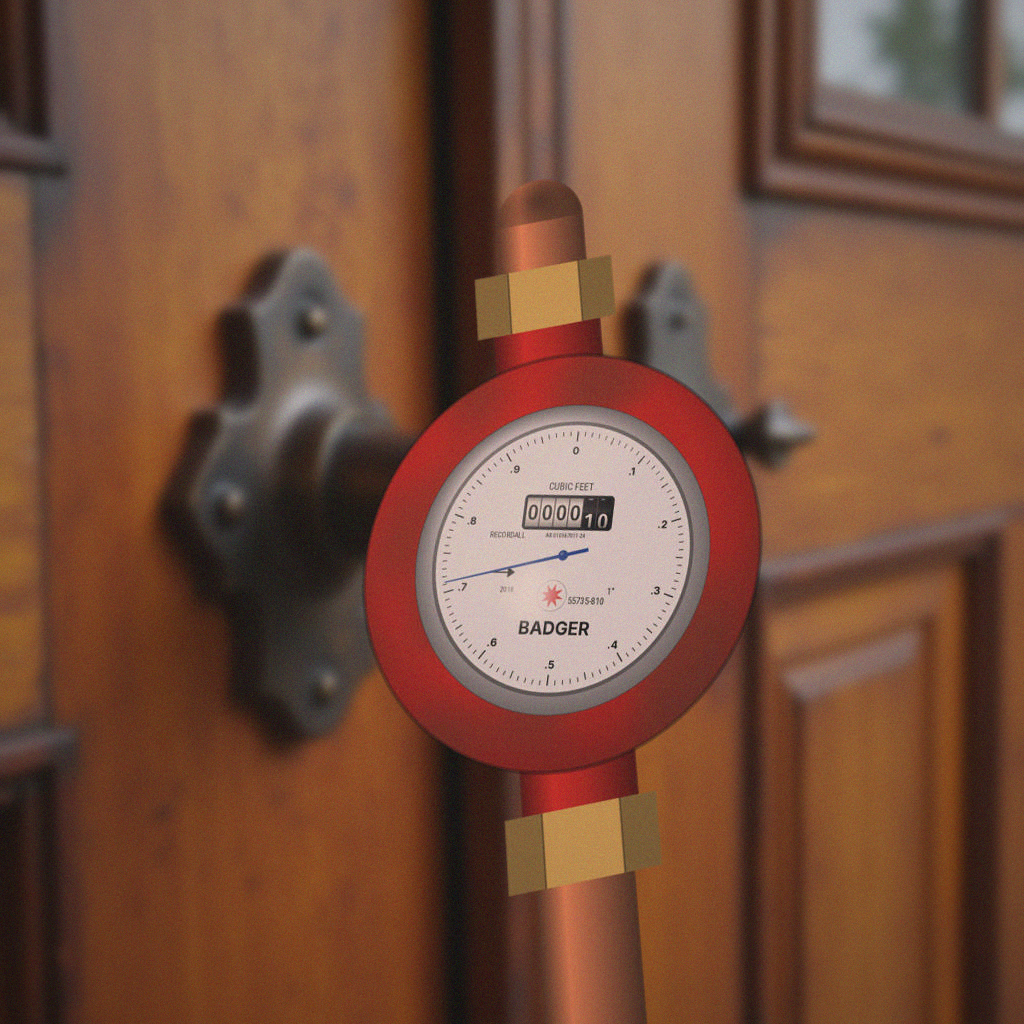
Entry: 9.71 ft³
